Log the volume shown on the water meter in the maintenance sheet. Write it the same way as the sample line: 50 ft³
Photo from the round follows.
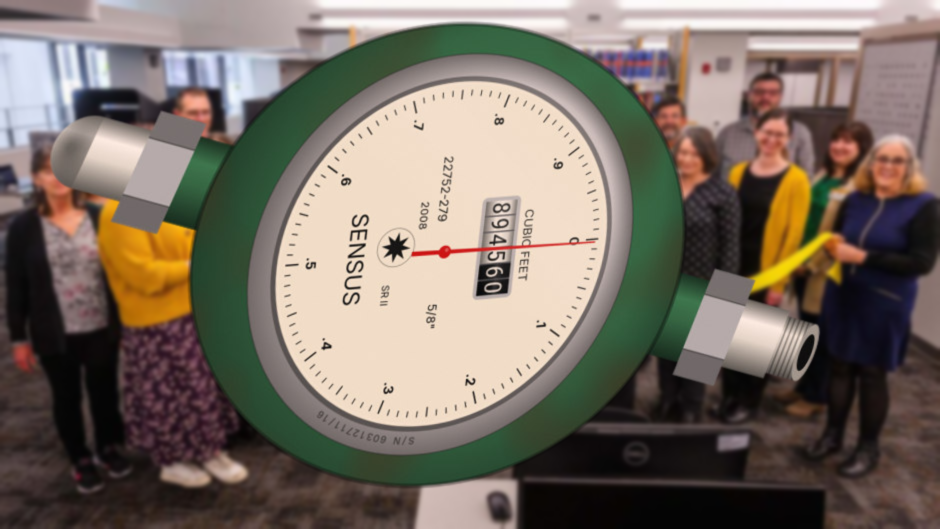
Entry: 894560.00 ft³
